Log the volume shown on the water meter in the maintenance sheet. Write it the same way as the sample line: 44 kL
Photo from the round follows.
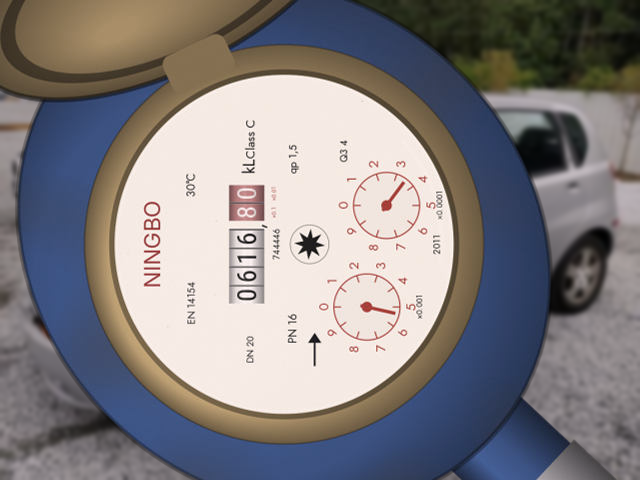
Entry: 616.8053 kL
